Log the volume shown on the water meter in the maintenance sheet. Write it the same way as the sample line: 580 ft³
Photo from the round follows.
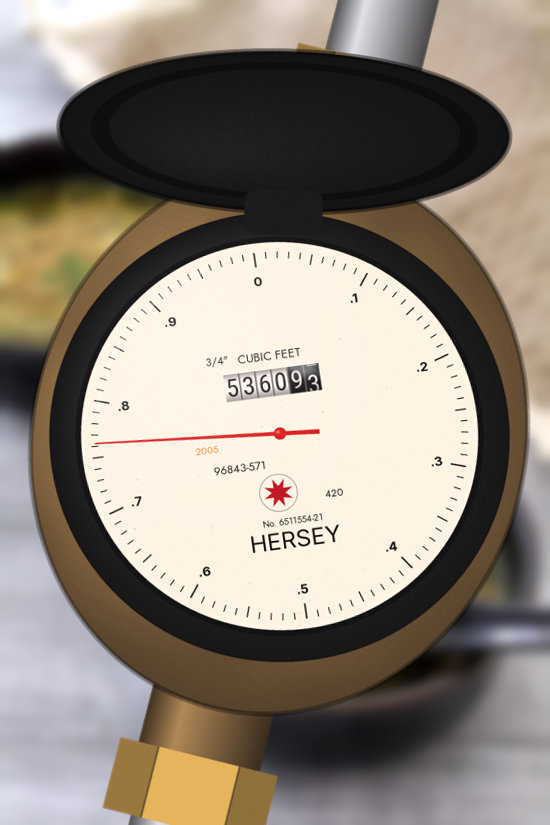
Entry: 536092.76 ft³
